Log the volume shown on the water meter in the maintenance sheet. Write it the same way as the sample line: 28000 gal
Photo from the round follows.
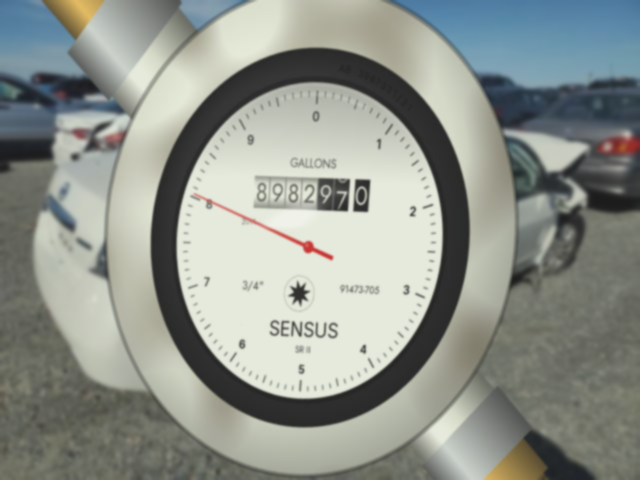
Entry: 8982968.0 gal
